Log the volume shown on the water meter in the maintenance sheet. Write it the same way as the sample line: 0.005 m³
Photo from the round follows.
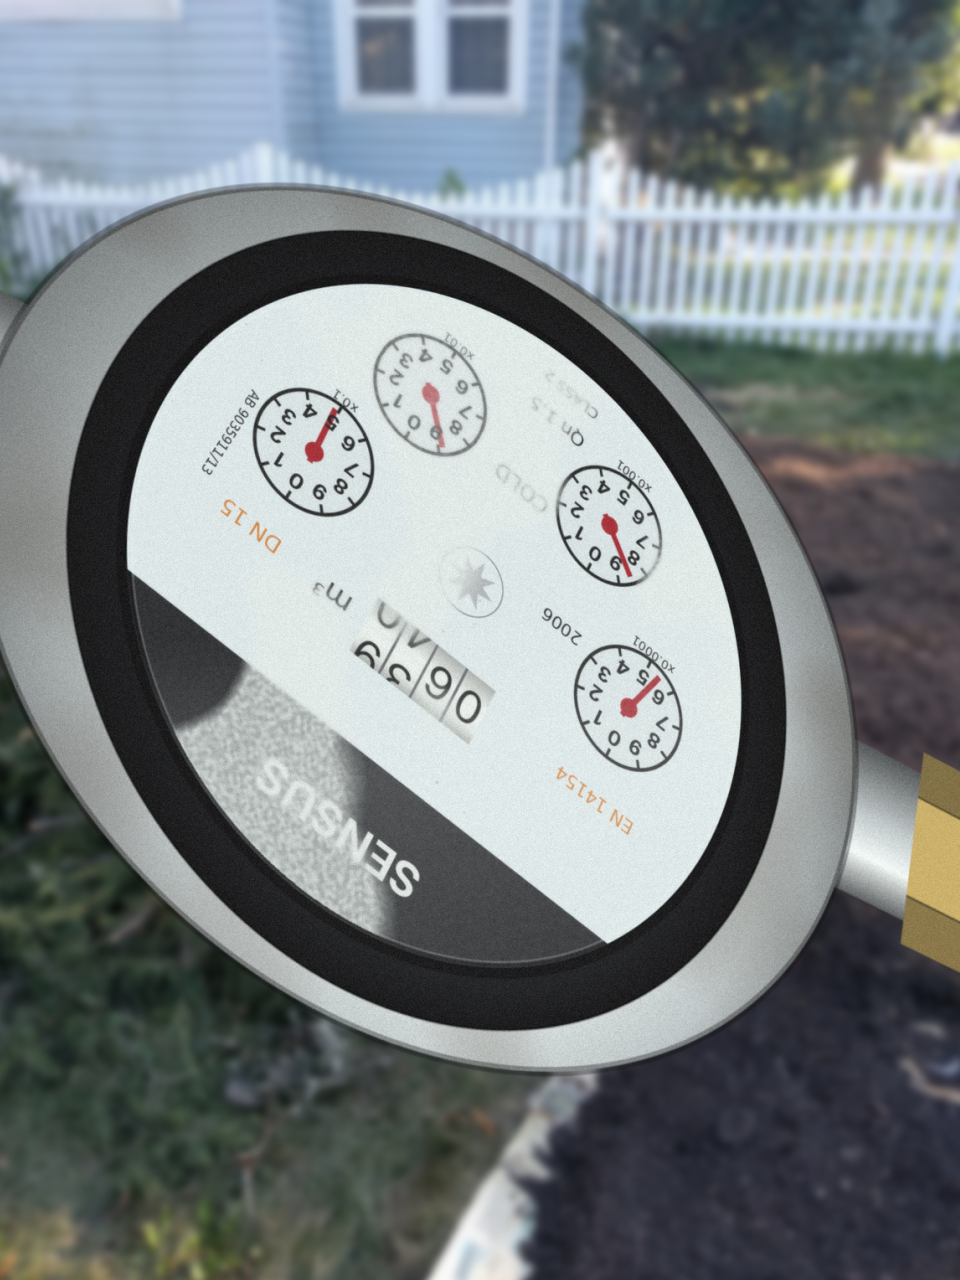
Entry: 639.4885 m³
